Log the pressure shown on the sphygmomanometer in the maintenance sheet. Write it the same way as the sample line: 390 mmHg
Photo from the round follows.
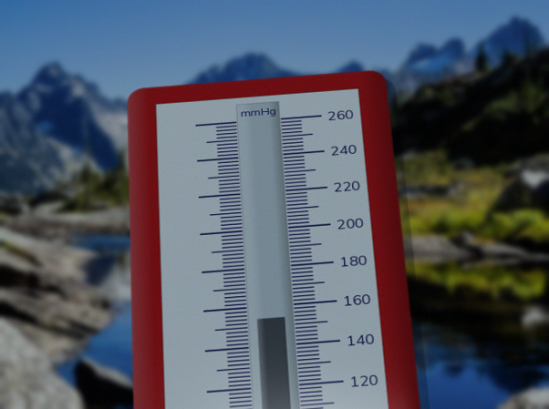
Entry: 154 mmHg
